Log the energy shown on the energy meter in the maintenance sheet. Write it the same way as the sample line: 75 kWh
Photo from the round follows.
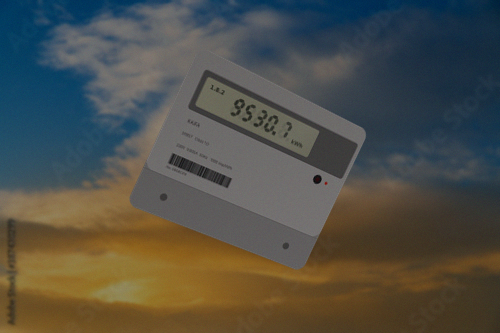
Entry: 9530.7 kWh
